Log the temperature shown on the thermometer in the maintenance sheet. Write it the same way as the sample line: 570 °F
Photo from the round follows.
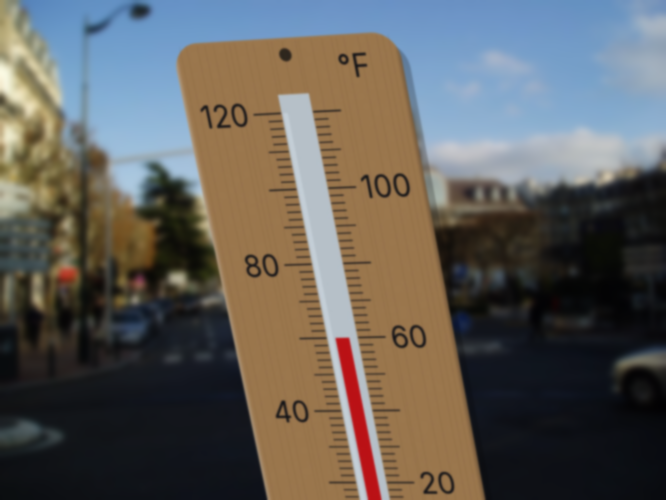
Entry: 60 °F
